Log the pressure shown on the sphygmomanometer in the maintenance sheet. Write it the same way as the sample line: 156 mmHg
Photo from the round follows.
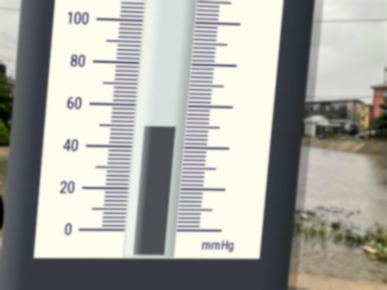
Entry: 50 mmHg
